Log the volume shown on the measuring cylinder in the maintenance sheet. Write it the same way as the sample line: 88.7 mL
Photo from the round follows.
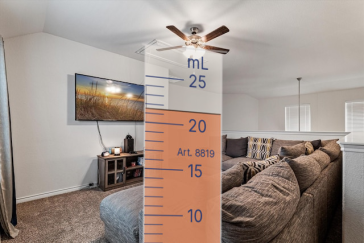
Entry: 21.5 mL
